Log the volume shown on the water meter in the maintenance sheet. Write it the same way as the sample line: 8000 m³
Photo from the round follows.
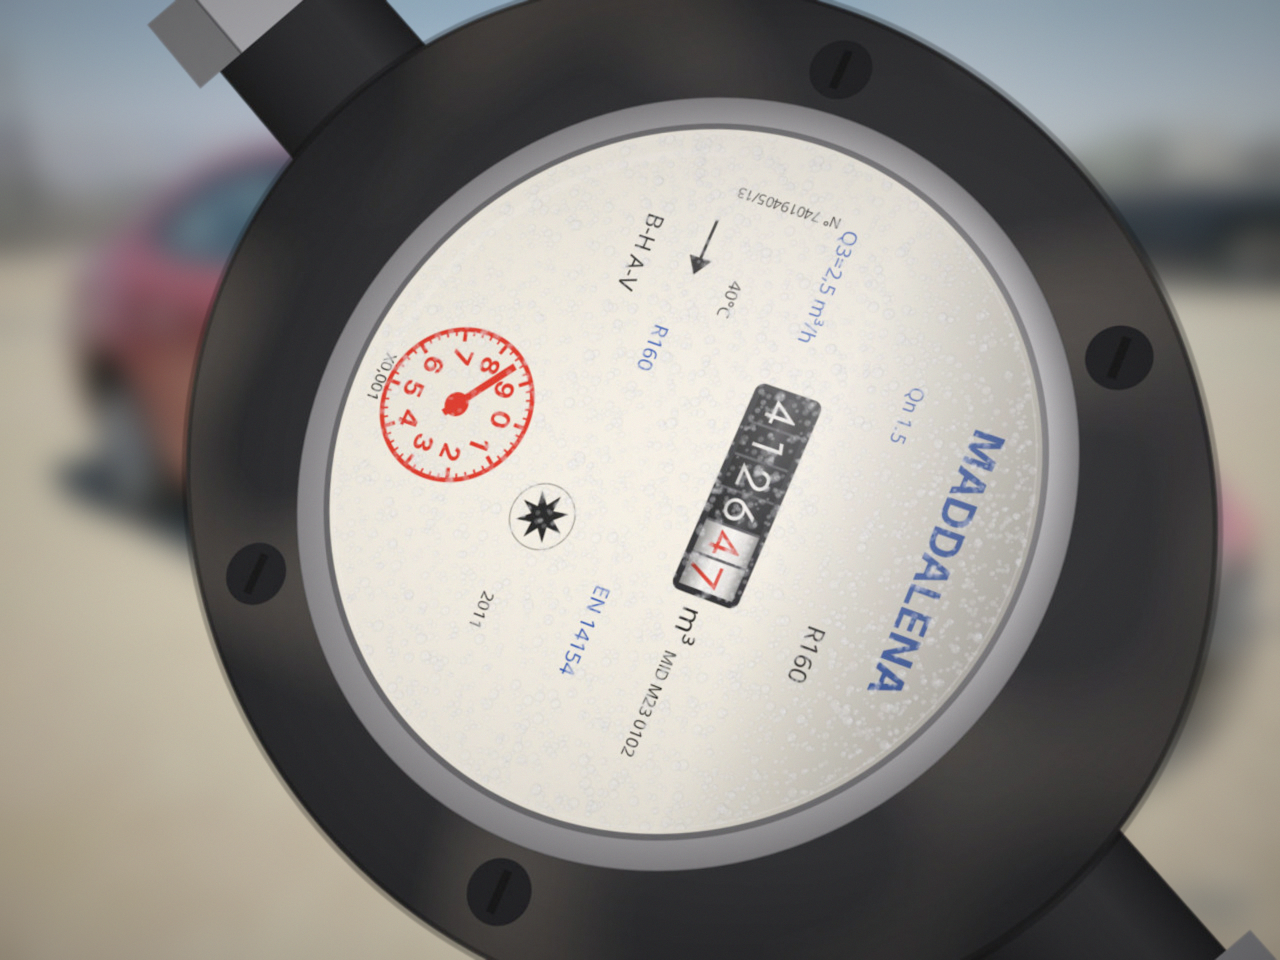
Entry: 4126.468 m³
